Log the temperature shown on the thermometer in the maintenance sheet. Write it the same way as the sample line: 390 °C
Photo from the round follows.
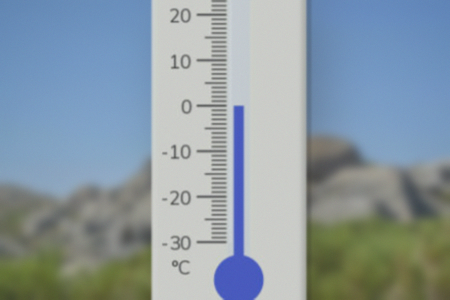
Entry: 0 °C
